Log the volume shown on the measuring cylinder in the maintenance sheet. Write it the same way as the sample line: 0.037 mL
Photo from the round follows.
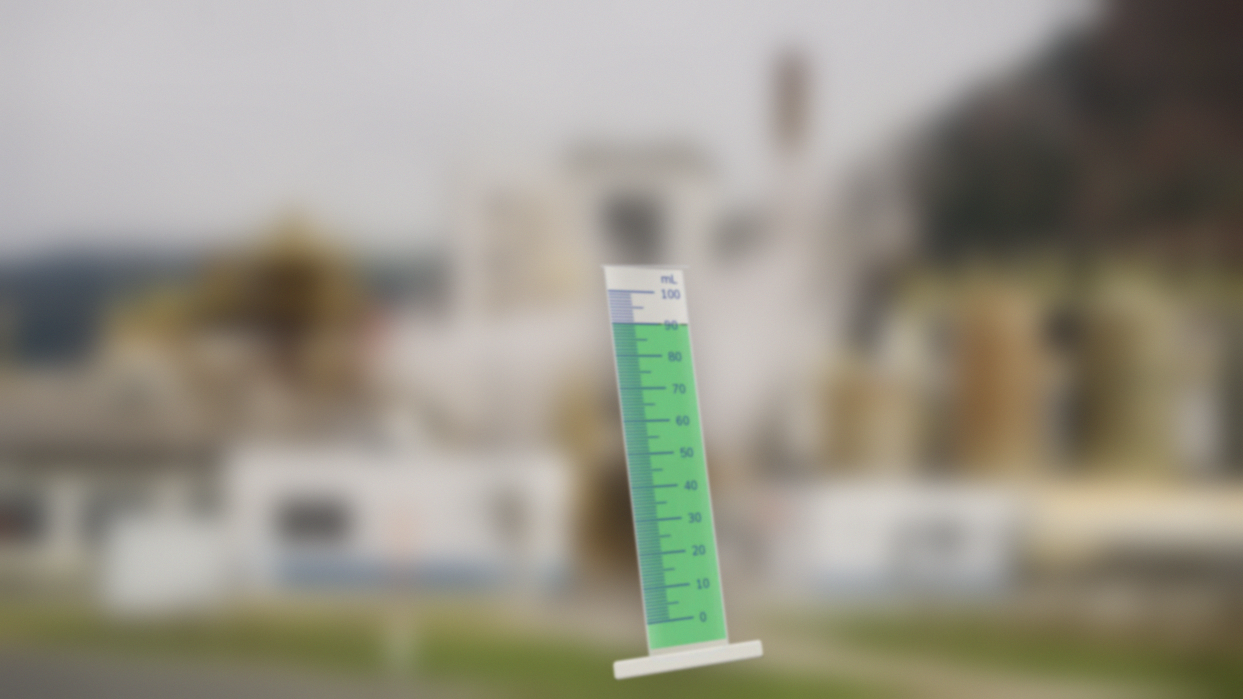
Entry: 90 mL
